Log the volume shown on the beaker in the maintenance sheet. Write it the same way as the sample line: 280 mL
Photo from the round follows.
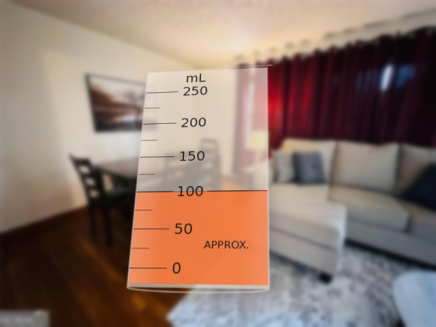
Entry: 100 mL
